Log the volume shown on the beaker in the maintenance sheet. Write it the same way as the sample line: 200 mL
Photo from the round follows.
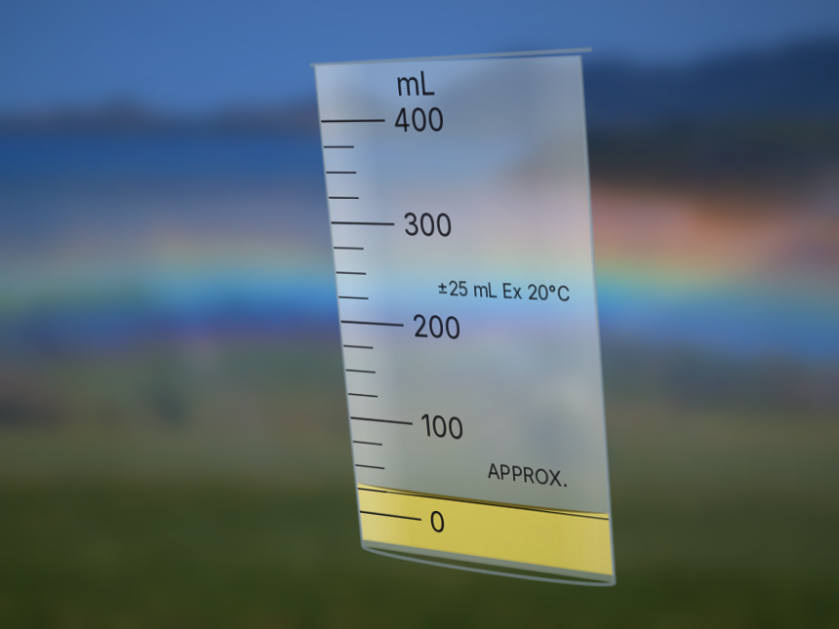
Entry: 25 mL
